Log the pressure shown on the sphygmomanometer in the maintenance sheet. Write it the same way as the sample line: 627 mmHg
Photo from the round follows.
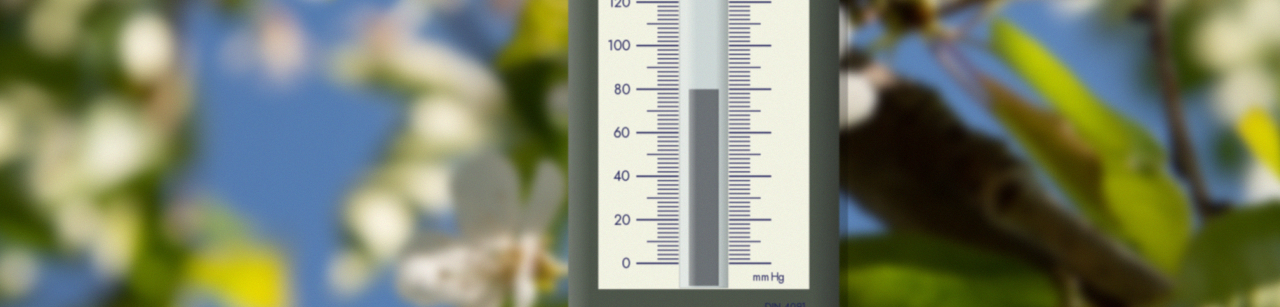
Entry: 80 mmHg
